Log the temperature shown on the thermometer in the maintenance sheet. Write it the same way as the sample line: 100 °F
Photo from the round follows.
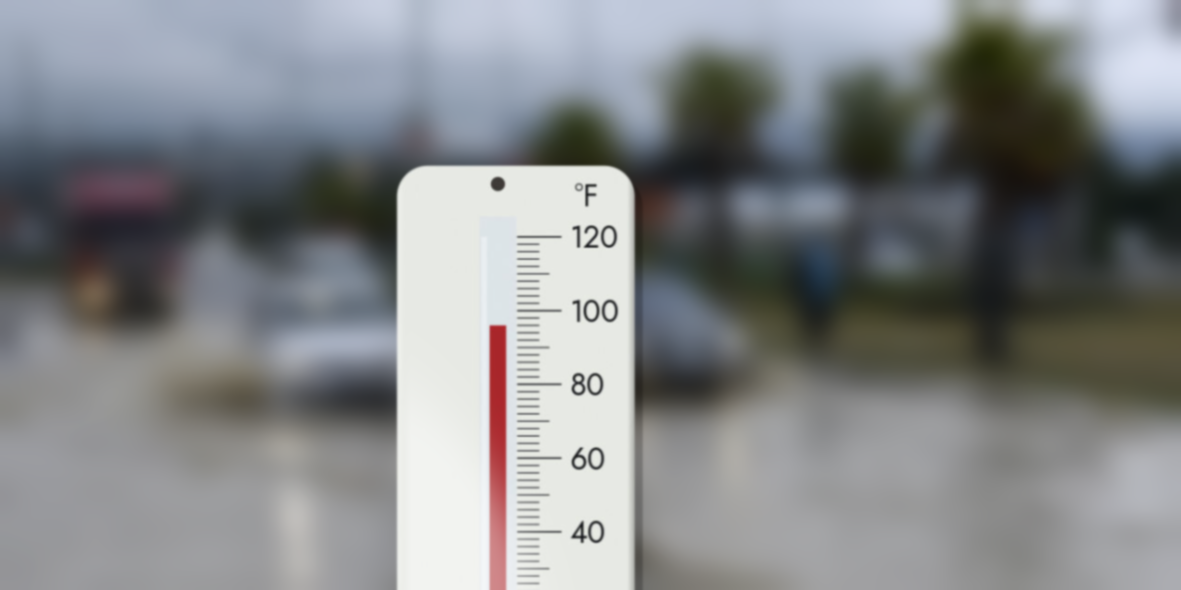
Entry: 96 °F
